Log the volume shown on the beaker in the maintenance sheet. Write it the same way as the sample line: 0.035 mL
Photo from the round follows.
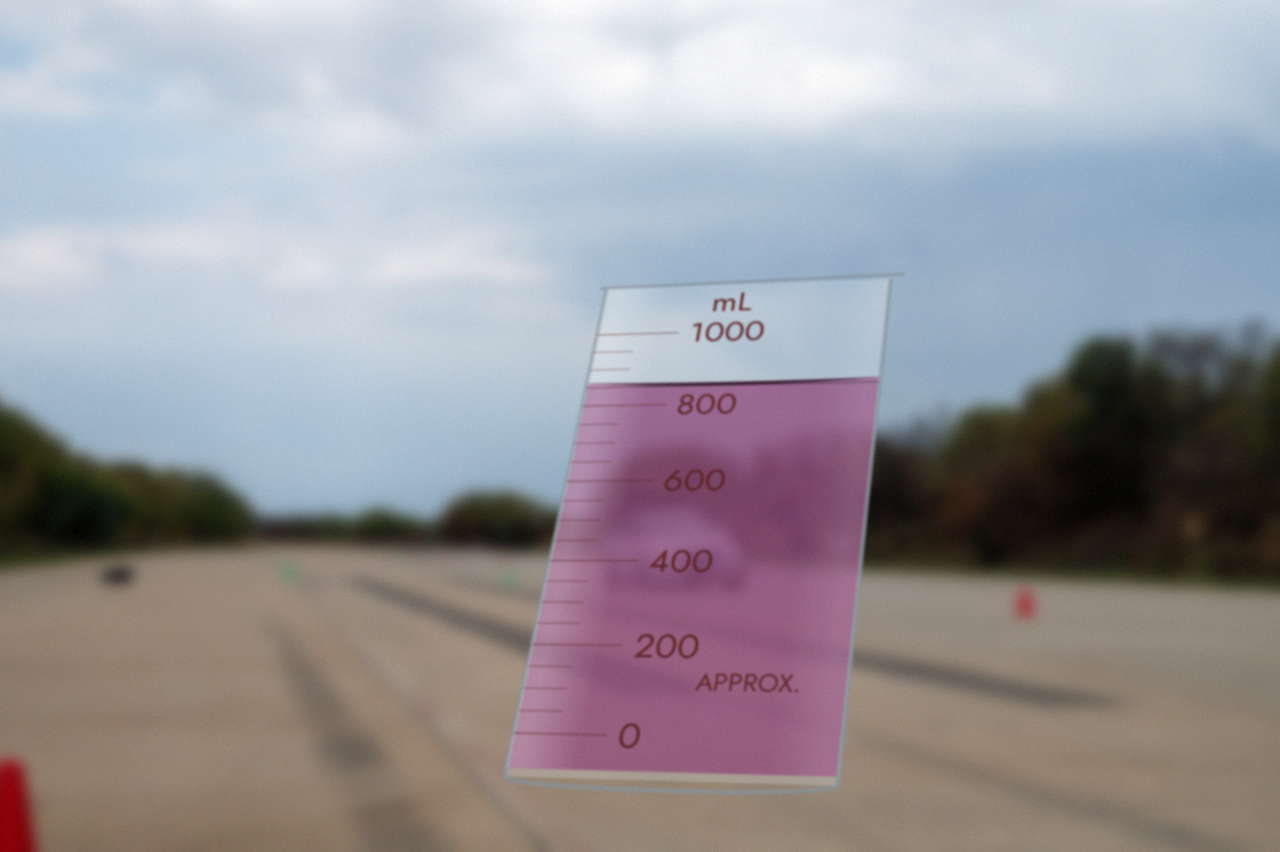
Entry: 850 mL
